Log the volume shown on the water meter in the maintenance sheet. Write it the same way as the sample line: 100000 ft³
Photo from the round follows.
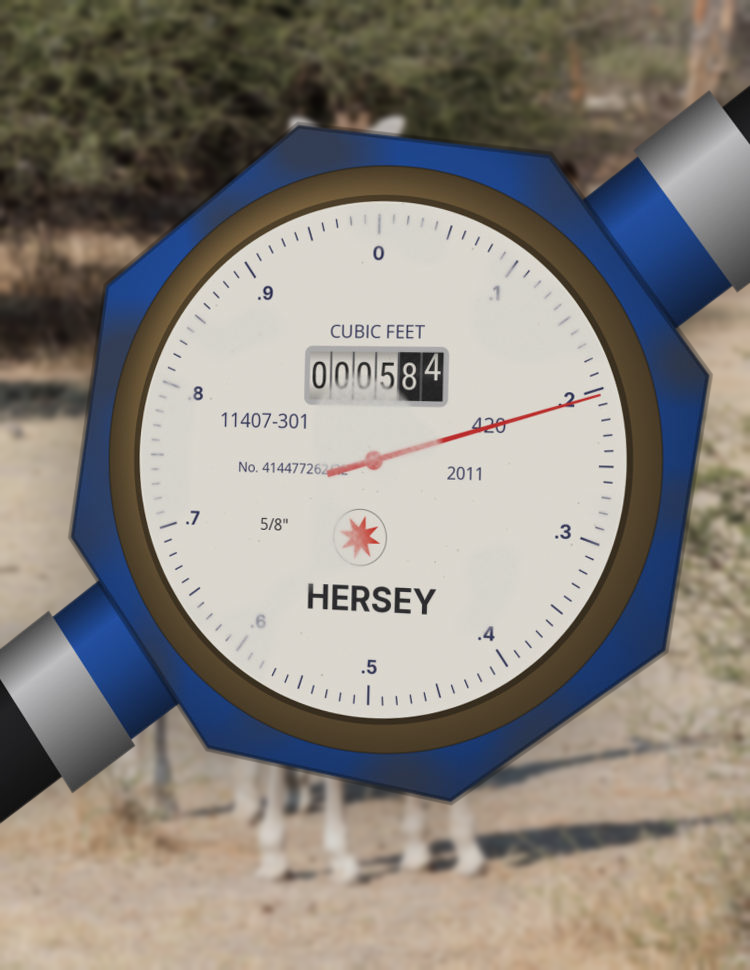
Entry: 584.20 ft³
